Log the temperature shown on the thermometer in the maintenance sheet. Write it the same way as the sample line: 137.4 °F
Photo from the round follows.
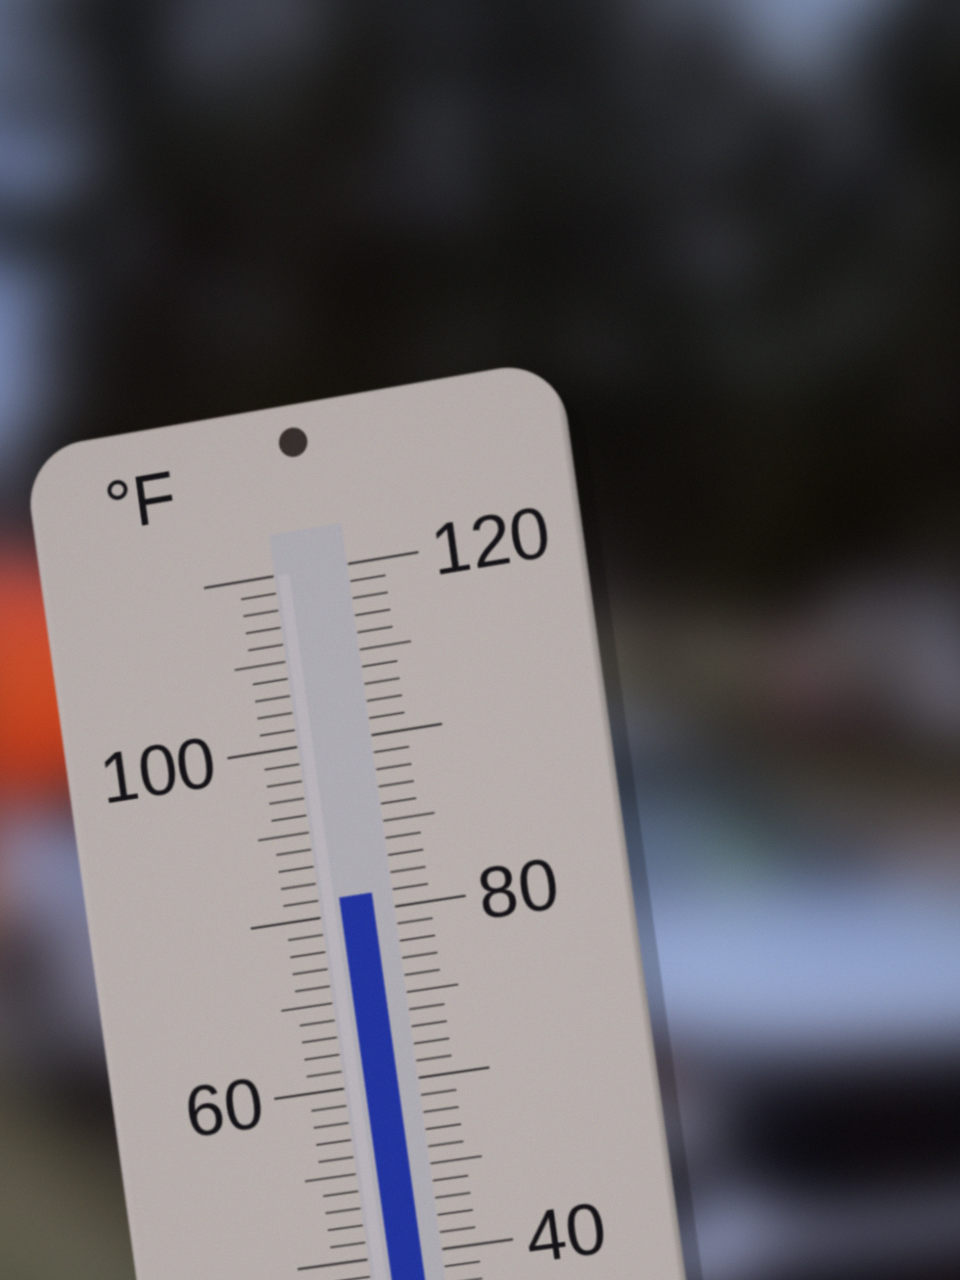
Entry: 82 °F
